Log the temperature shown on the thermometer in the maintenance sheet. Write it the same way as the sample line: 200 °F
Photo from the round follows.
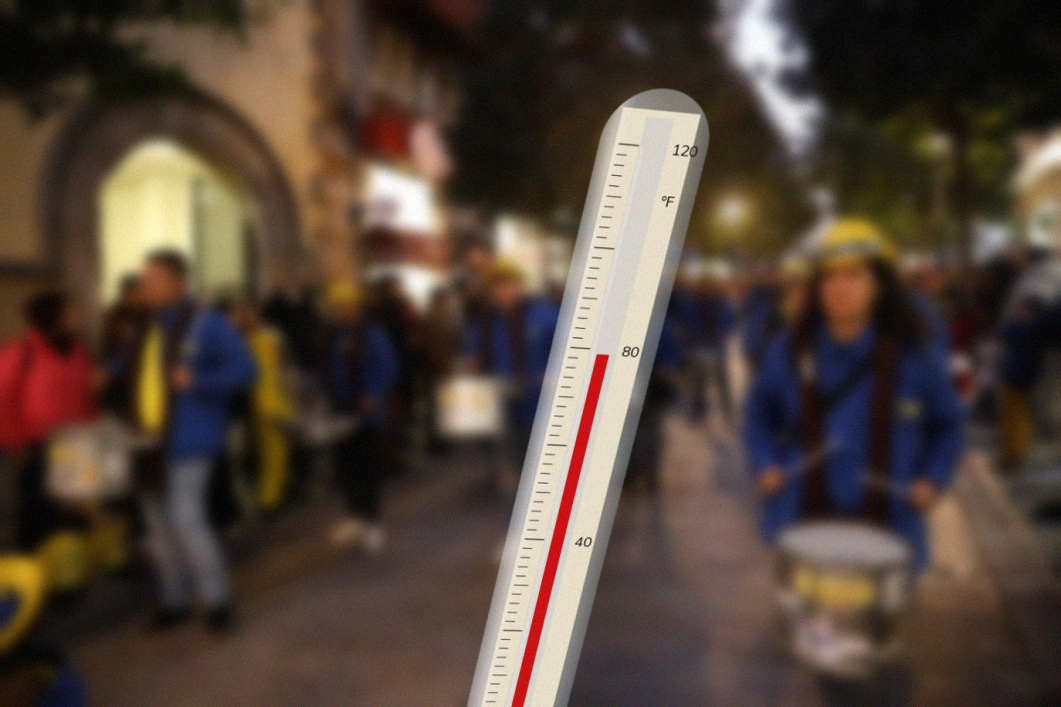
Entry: 79 °F
